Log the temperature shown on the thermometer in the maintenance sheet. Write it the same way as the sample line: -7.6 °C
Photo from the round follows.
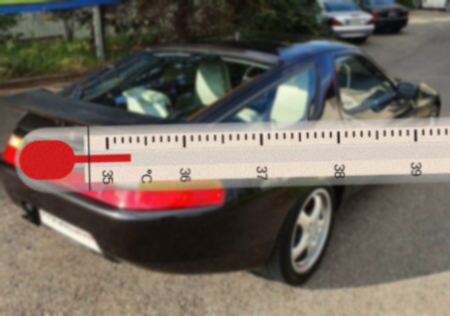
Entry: 35.3 °C
